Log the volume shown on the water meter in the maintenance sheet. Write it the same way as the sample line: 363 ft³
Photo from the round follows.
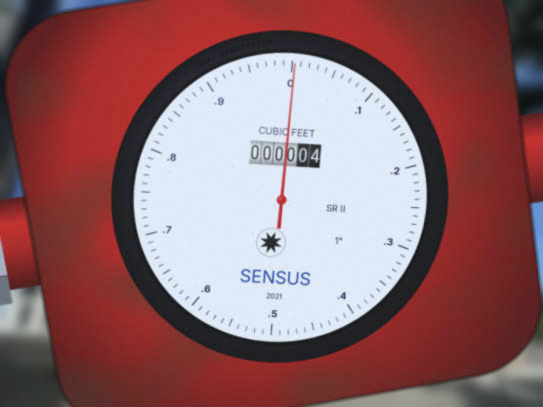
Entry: 4.00 ft³
